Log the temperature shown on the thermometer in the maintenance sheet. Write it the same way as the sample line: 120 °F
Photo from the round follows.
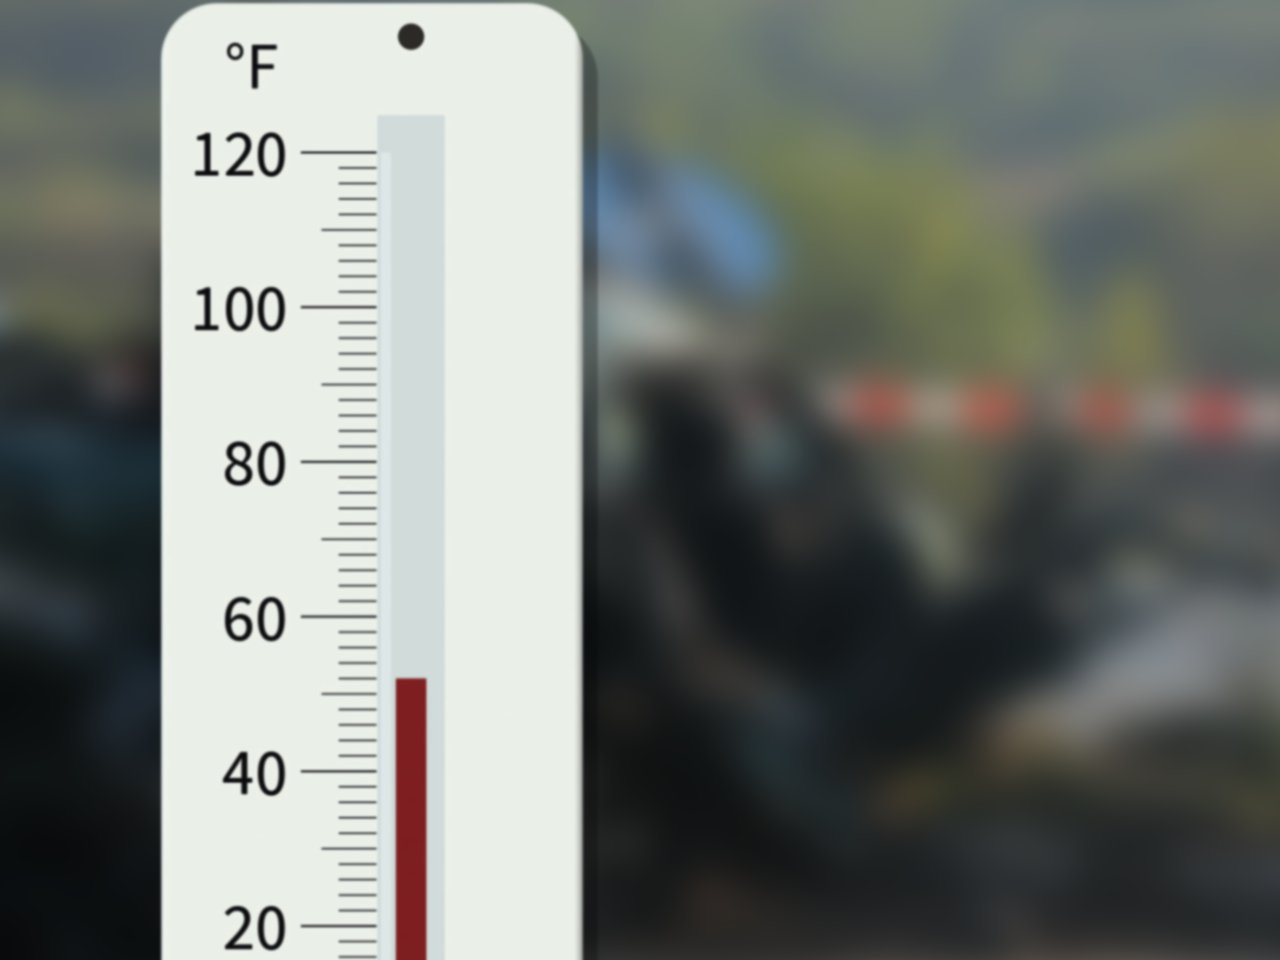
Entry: 52 °F
